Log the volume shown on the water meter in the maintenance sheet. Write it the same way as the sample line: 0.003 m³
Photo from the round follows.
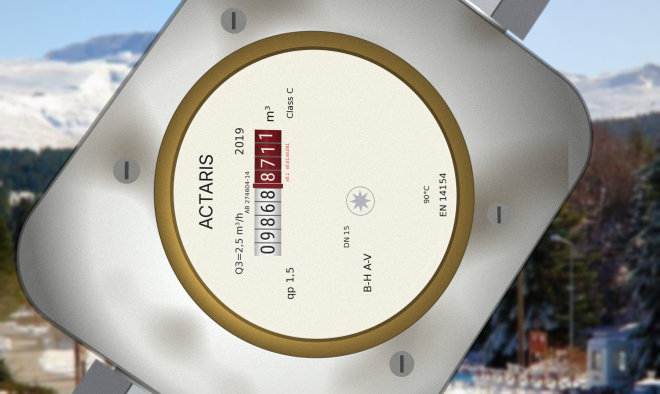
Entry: 9868.8711 m³
